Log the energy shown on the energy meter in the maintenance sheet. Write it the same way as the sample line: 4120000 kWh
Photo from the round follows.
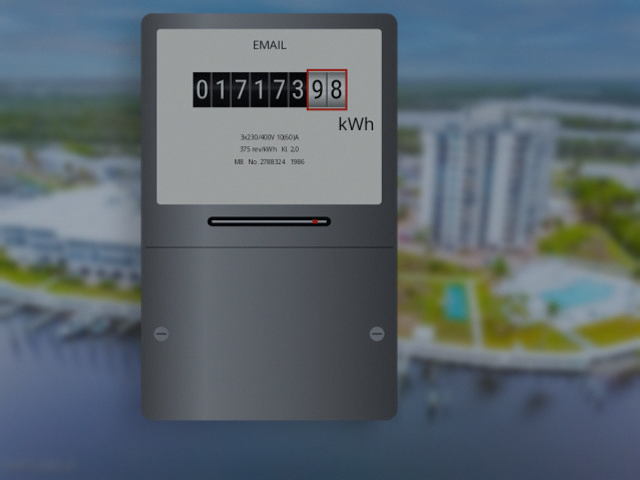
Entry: 17173.98 kWh
